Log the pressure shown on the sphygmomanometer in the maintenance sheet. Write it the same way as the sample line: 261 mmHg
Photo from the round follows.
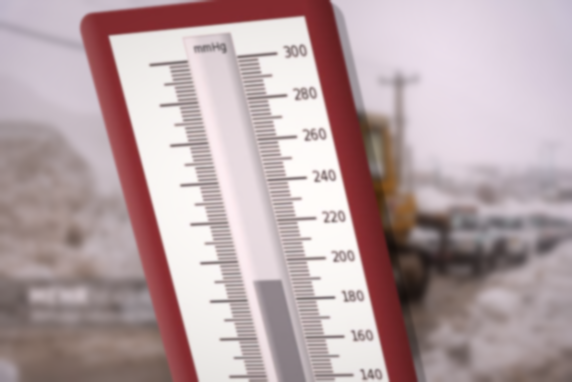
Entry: 190 mmHg
